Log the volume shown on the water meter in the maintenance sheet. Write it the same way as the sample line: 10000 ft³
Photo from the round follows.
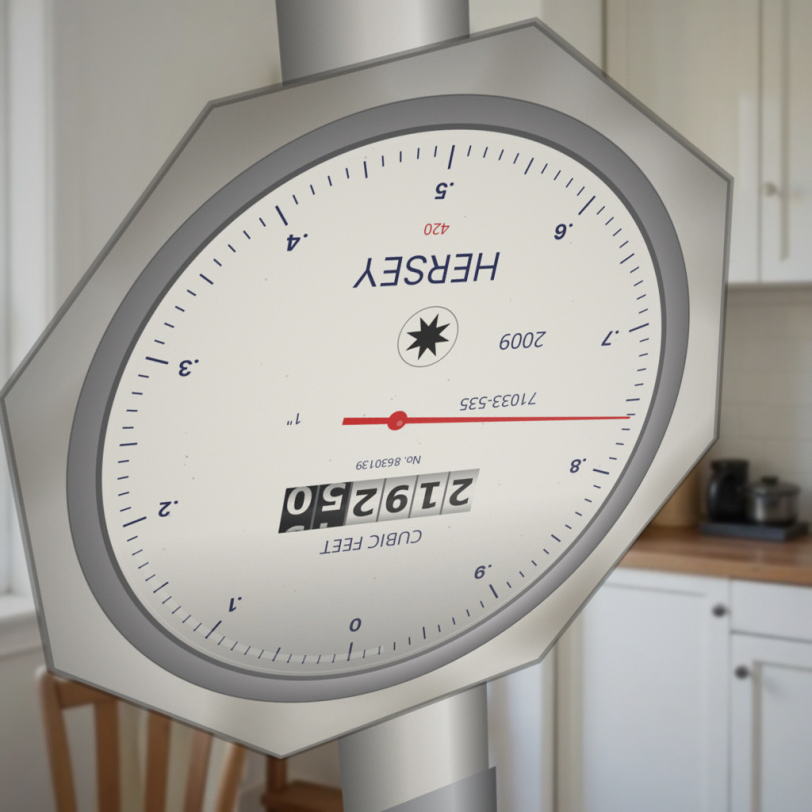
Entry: 219249.76 ft³
